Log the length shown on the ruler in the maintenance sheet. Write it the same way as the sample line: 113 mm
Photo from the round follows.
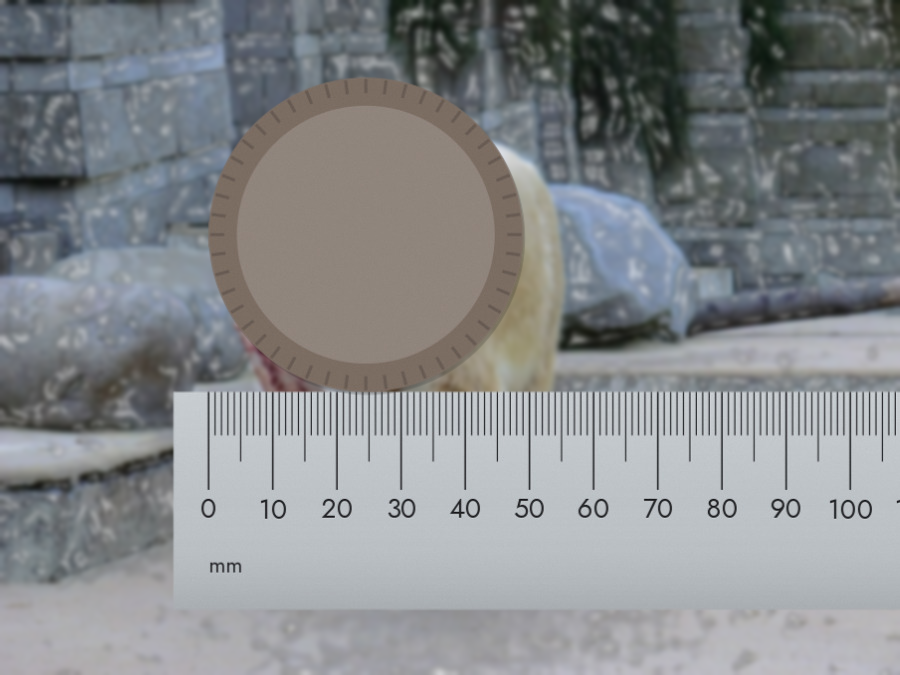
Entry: 49 mm
